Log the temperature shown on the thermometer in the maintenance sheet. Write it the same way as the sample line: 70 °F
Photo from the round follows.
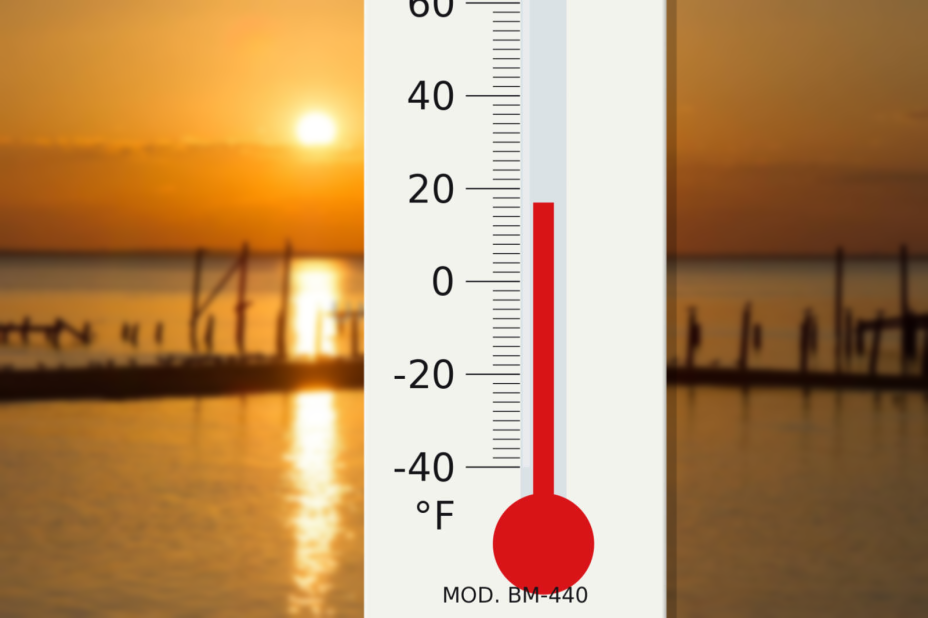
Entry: 17 °F
